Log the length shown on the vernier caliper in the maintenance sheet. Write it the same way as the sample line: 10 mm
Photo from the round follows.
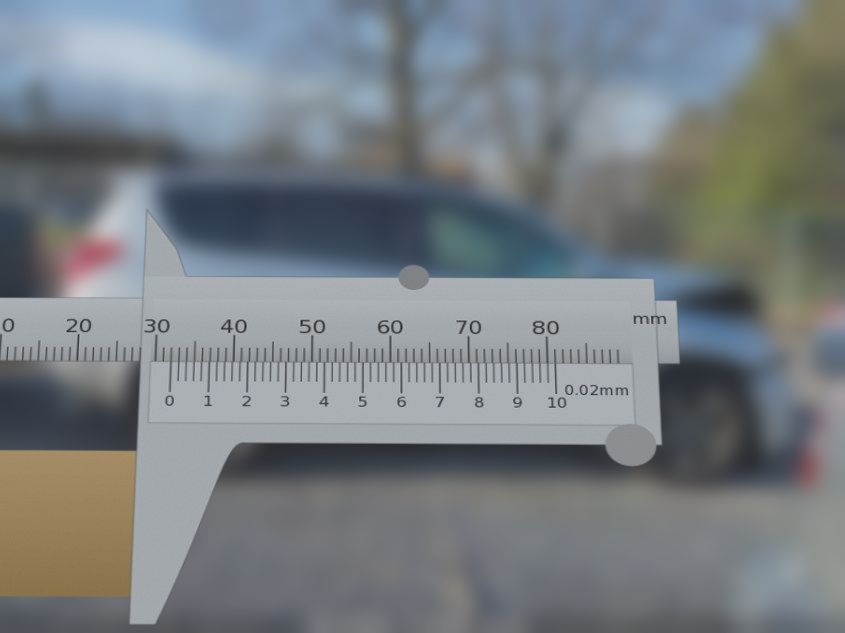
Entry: 32.0 mm
